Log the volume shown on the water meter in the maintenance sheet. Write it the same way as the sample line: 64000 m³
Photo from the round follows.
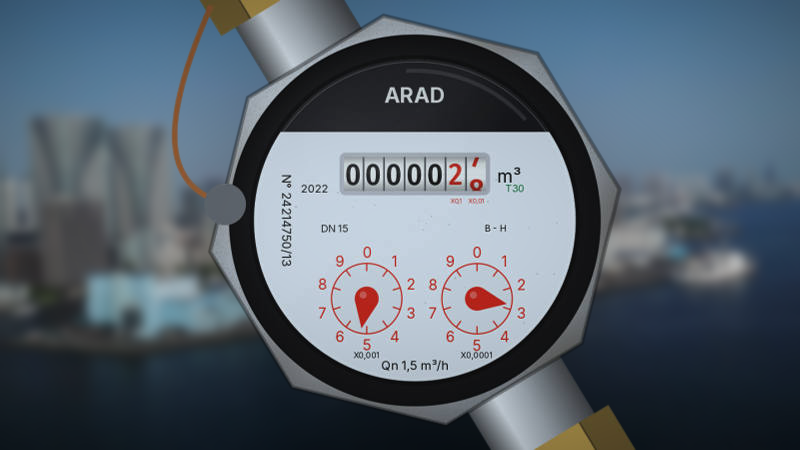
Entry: 0.2752 m³
